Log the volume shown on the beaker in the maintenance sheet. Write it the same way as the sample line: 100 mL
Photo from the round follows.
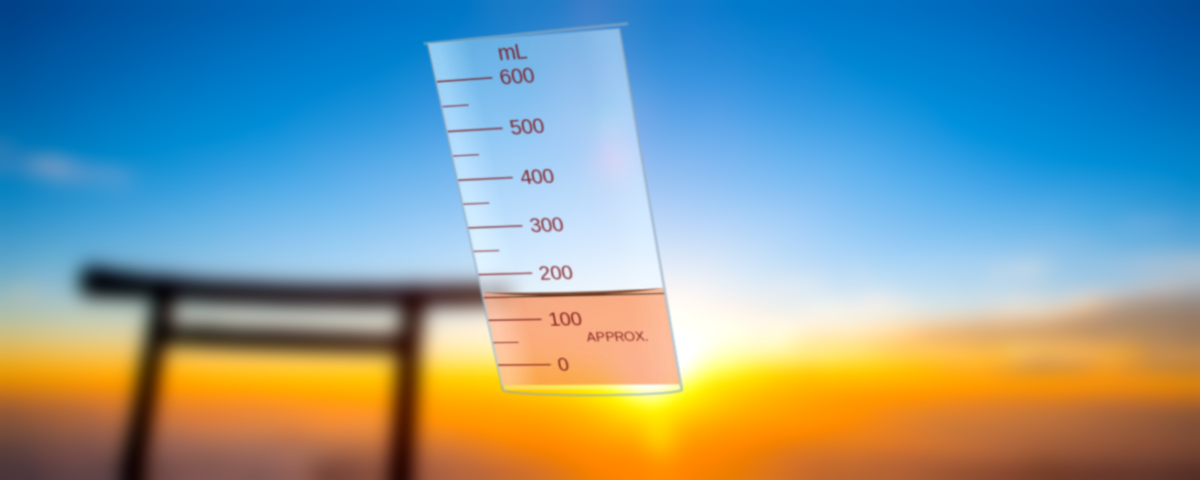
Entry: 150 mL
